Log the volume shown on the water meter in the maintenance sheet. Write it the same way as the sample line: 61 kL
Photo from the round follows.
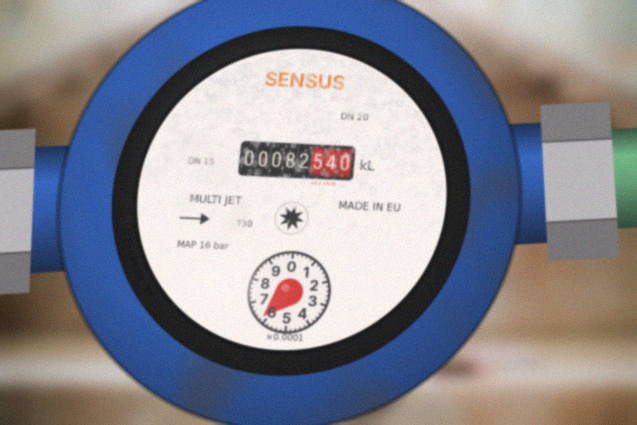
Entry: 82.5406 kL
